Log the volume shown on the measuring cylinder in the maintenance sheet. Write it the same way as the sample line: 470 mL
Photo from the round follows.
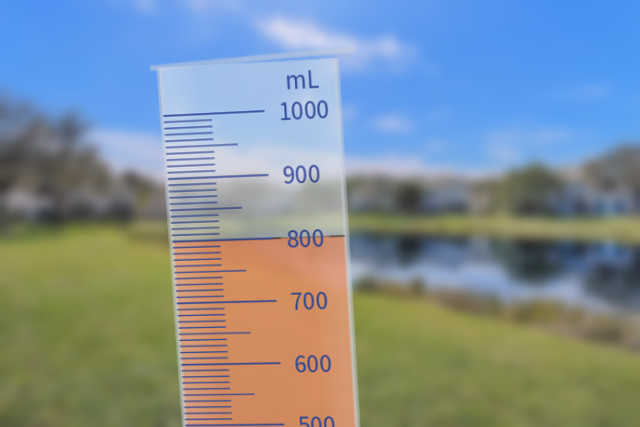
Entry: 800 mL
